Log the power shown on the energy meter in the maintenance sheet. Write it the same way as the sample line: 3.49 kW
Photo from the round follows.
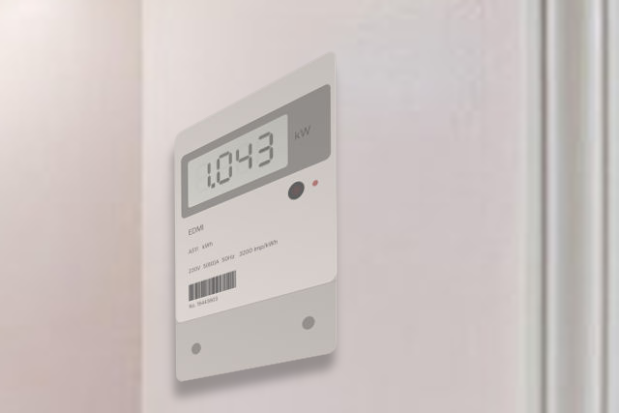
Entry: 1.043 kW
